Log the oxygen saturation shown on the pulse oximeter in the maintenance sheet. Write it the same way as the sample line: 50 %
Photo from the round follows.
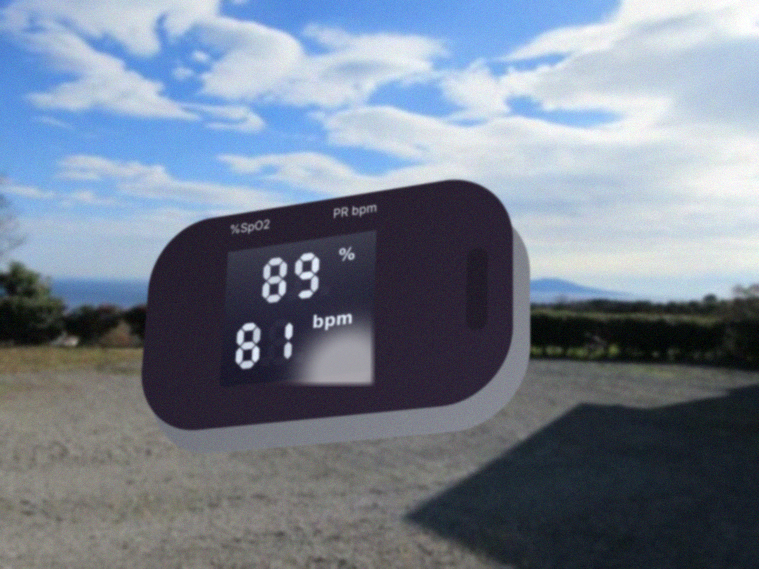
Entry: 89 %
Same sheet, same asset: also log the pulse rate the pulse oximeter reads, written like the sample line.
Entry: 81 bpm
